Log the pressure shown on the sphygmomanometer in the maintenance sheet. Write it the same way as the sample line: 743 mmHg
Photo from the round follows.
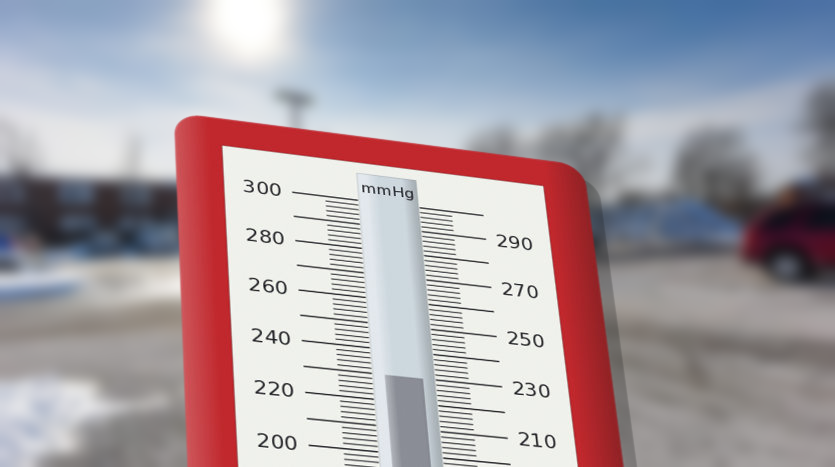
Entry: 230 mmHg
